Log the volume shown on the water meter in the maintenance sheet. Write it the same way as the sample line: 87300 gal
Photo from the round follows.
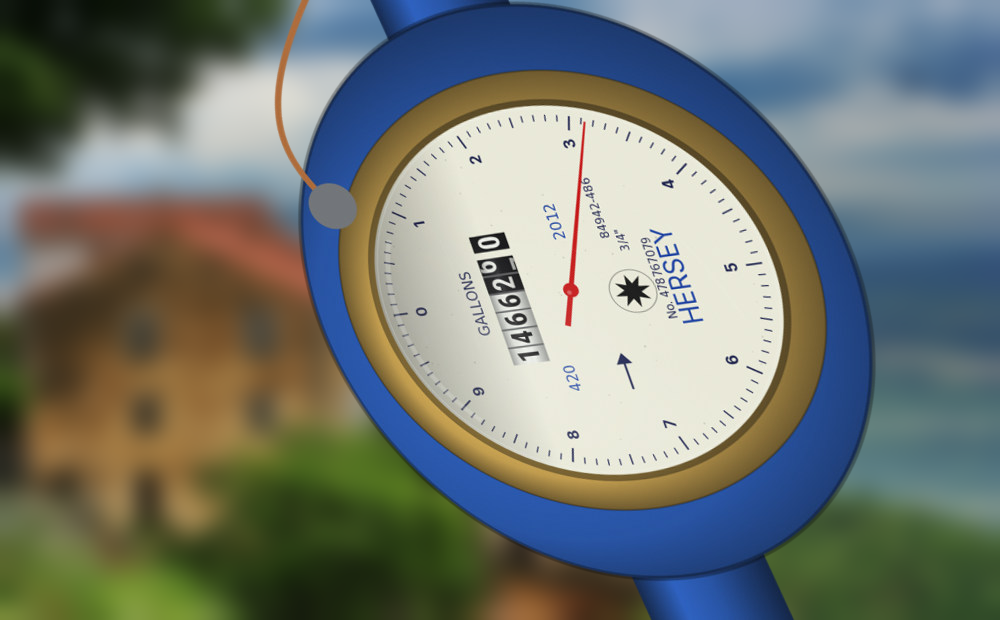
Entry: 1466263.1 gal
